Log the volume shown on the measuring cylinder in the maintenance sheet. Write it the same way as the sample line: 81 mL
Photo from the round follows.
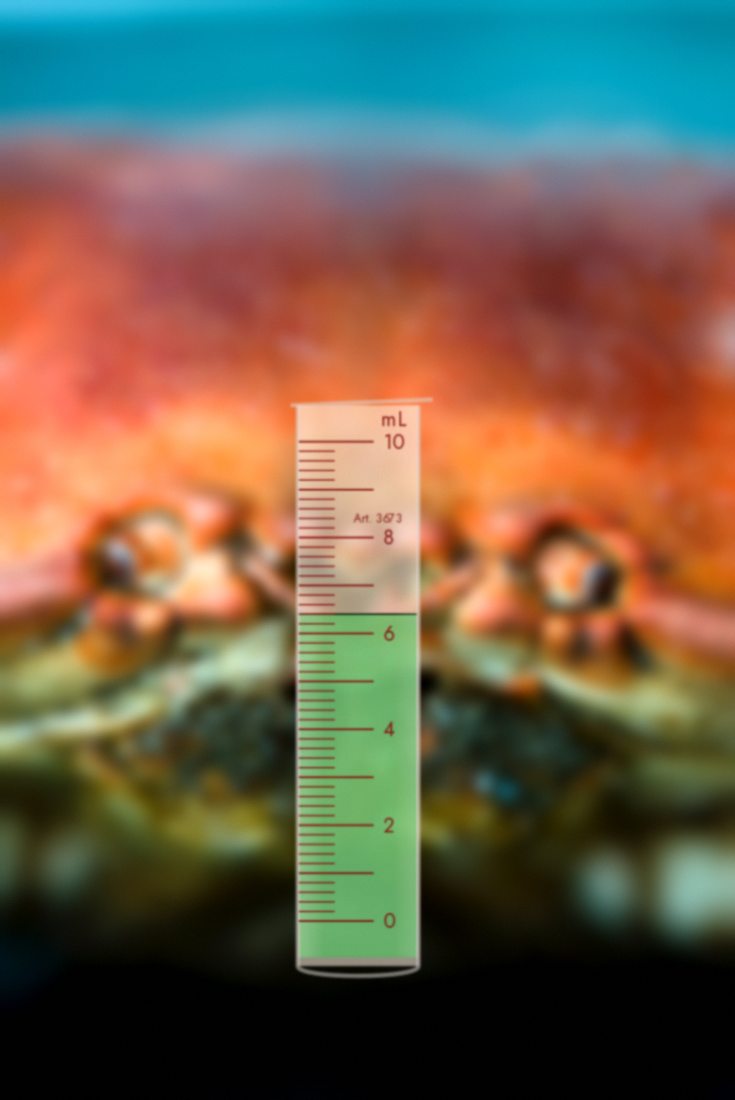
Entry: 6.4 mL
